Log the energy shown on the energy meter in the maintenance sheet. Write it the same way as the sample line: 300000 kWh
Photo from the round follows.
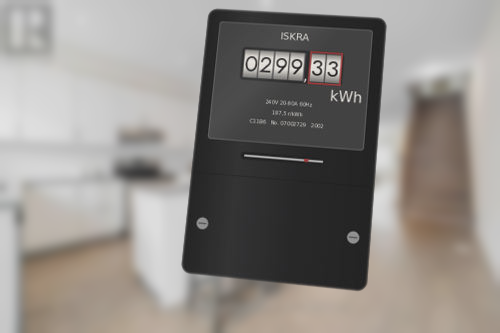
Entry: 299.33 kWh
